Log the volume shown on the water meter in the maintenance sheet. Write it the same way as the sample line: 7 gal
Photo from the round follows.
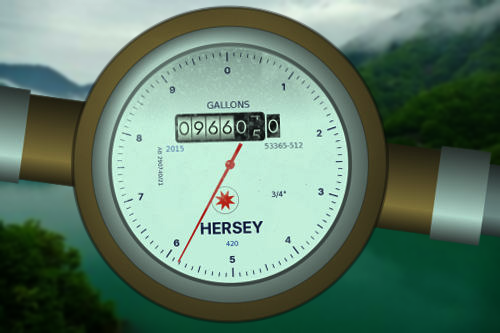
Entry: 966045.8 gal
